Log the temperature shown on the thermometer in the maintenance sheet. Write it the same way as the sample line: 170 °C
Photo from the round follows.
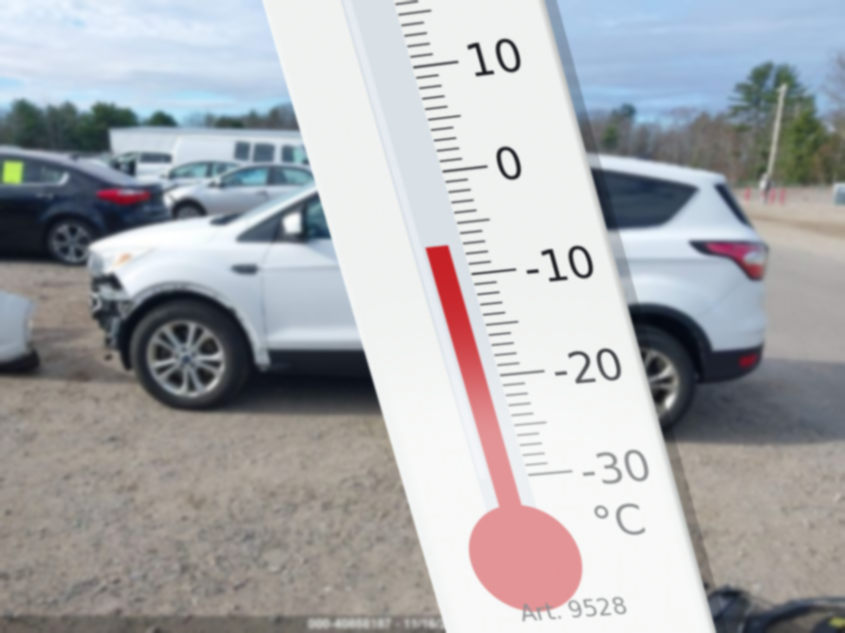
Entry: -7 °C
